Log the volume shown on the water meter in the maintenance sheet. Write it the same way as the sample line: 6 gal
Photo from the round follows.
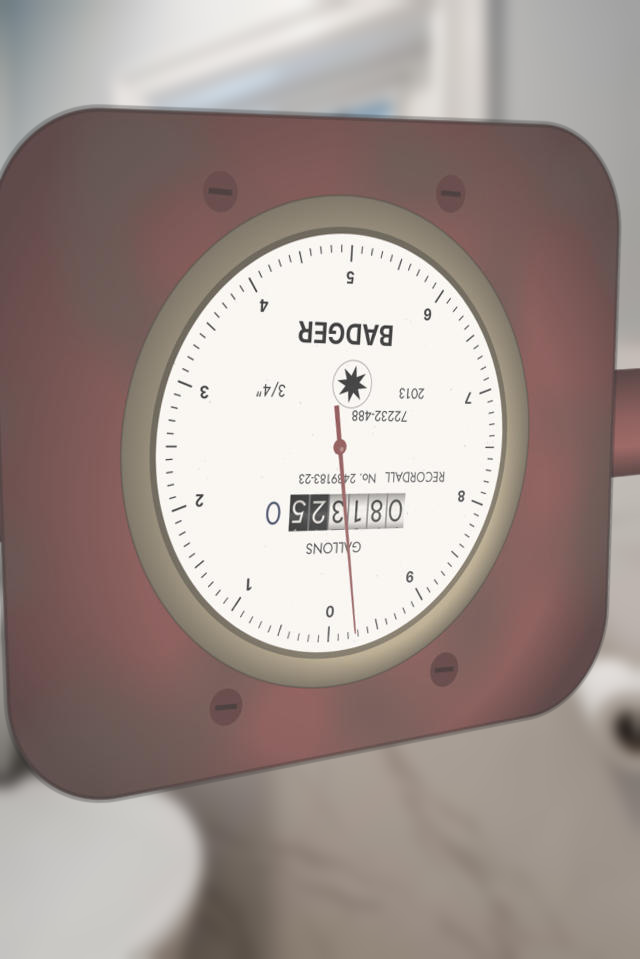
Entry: 813249.7 gal
